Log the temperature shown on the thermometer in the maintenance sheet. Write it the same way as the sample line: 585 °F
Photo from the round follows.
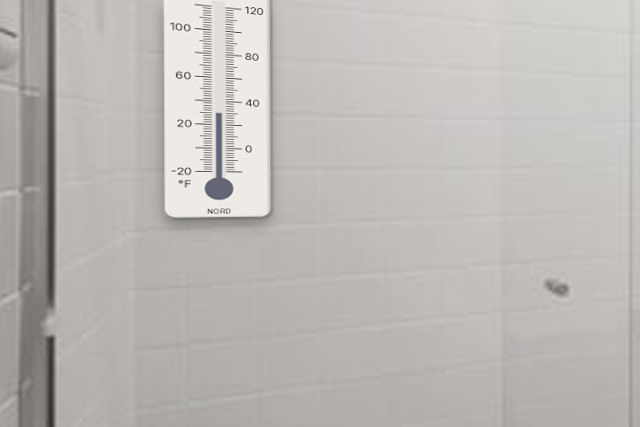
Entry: 30 °F
